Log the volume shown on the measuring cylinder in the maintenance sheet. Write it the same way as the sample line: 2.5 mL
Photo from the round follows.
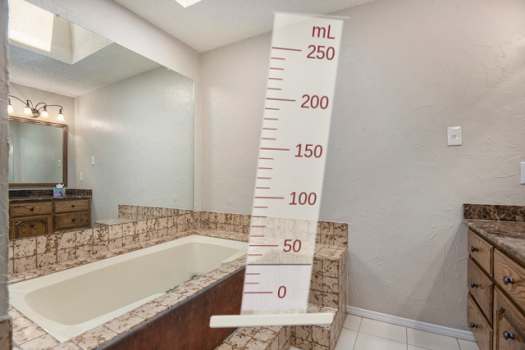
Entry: 30 mL
